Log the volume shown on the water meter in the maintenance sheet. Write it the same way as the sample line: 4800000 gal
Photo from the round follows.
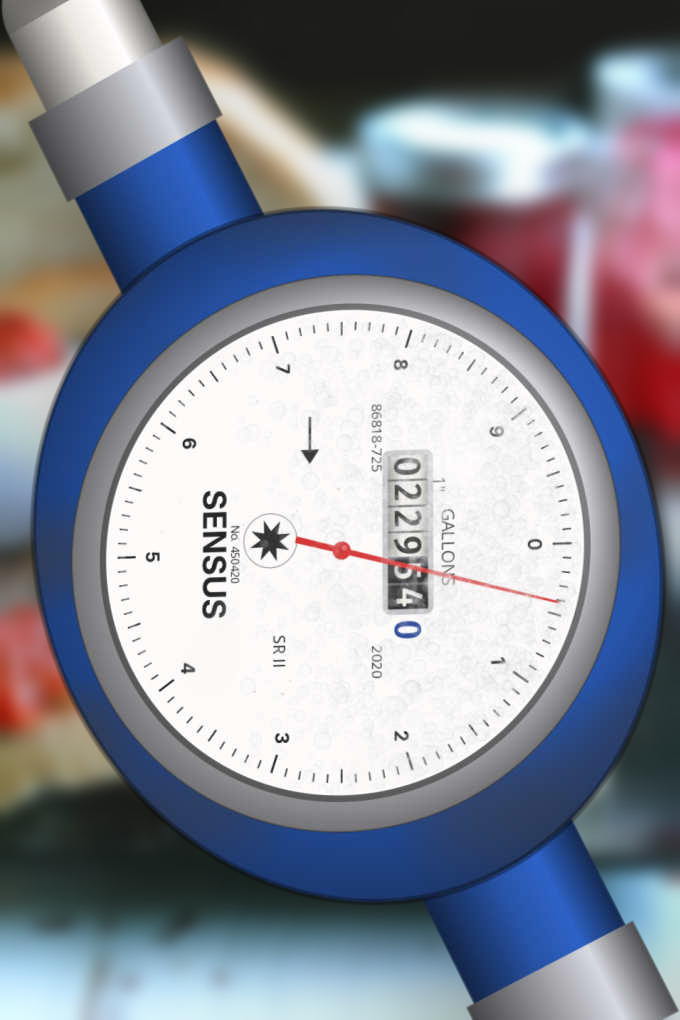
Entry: 229540.4 gal
